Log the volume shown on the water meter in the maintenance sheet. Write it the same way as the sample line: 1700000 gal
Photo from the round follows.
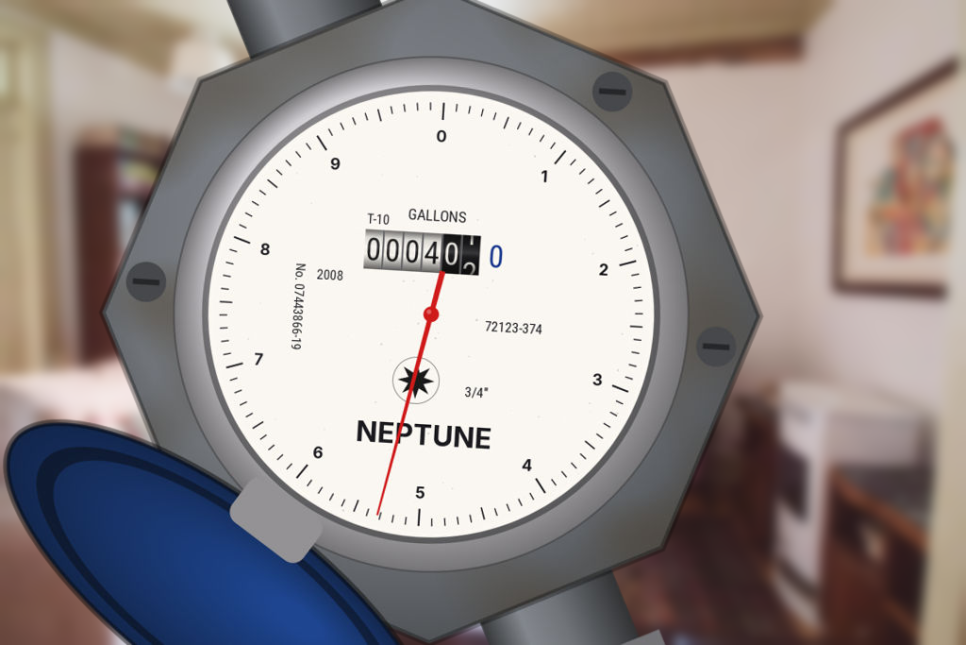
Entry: 4015.3 gal
